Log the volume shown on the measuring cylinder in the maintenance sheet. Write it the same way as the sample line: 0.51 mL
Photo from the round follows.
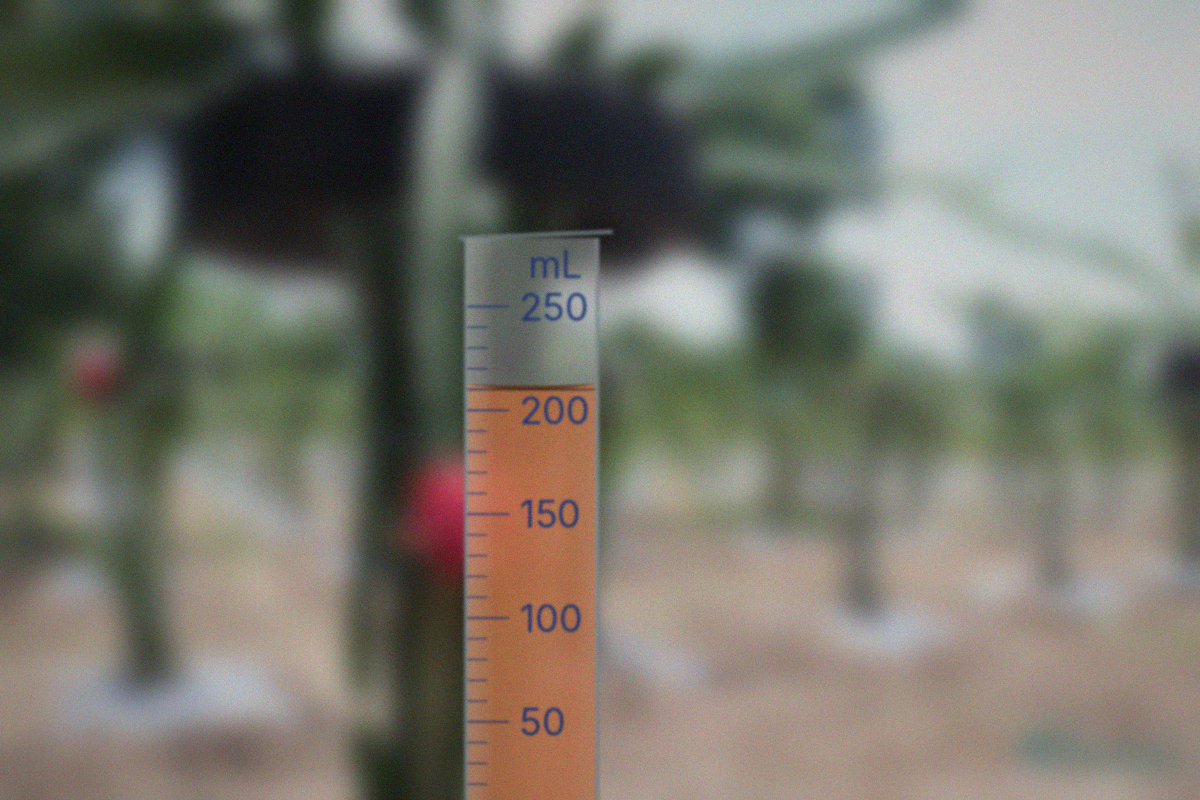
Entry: 210 mL
